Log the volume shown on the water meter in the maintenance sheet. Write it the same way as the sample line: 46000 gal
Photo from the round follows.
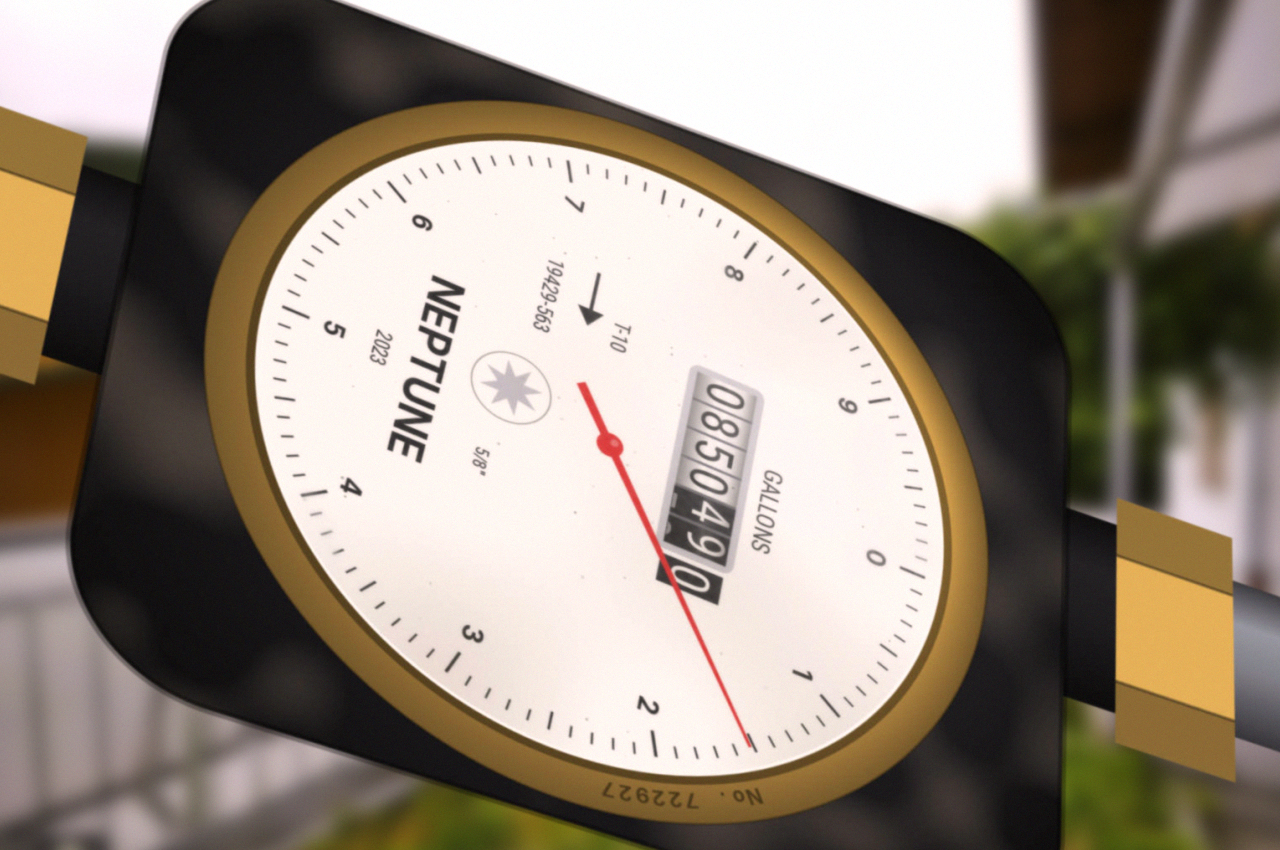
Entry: 850491.5 gal
